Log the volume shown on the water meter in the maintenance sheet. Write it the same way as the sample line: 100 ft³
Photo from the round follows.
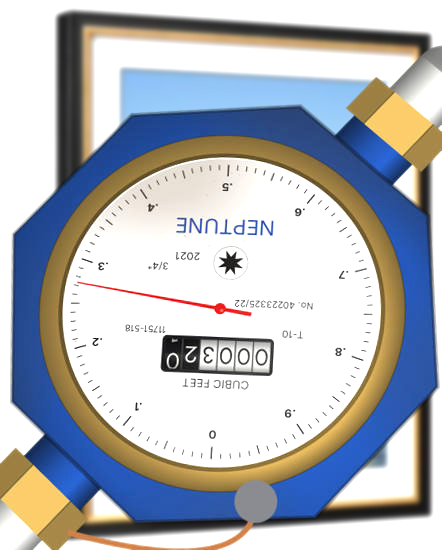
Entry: 320.27 ft³
